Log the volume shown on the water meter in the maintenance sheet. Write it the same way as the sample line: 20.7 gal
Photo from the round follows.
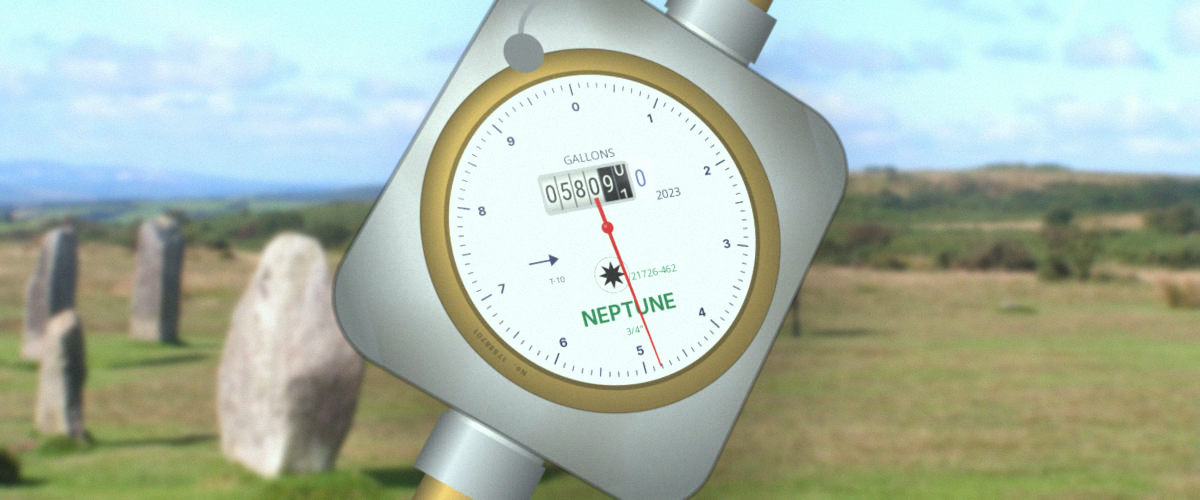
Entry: 580904.8 gal
